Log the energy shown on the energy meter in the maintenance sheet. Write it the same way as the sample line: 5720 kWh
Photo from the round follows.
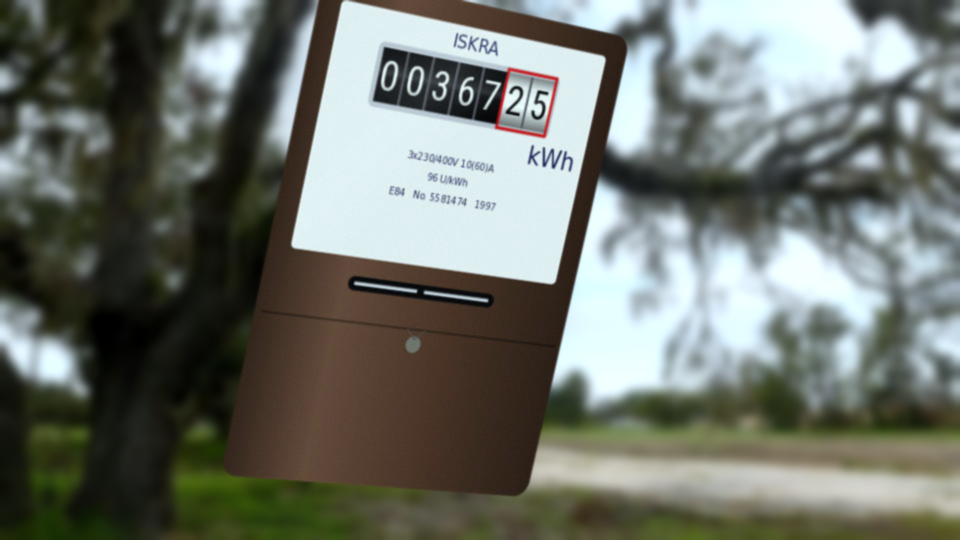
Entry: 367.25 kWh
